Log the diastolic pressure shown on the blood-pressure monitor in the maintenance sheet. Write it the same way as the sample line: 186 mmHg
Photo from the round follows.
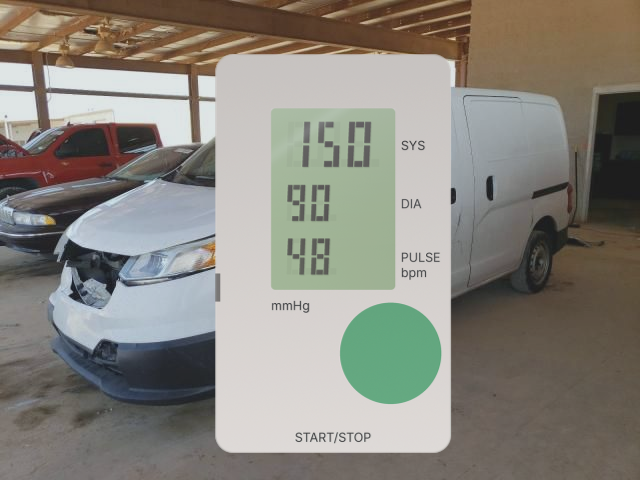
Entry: 90 mmHg
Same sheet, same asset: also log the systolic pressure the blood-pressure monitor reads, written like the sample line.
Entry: 150 mmHg
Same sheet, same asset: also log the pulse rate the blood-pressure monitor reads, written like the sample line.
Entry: 48 bpm
